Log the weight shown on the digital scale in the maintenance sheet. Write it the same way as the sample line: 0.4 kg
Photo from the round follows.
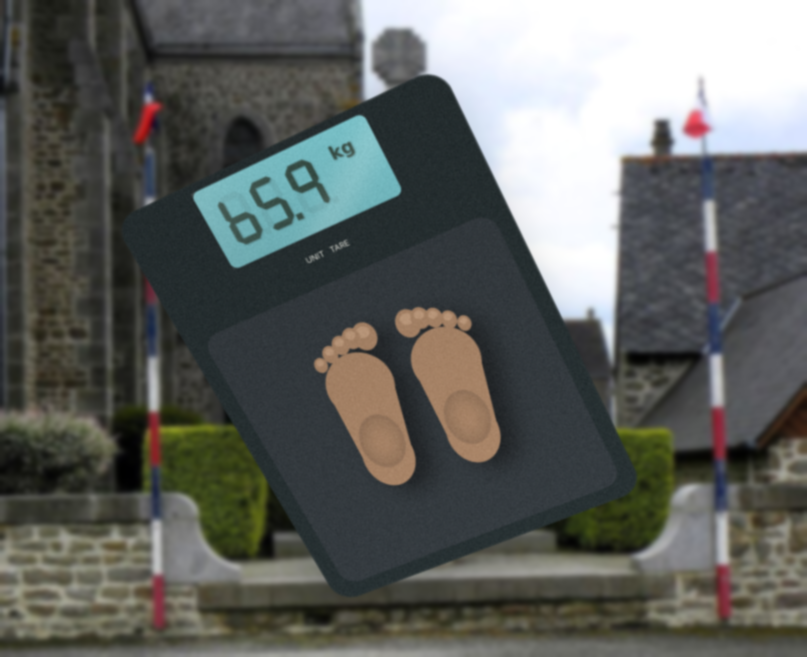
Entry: 65.9 kg
